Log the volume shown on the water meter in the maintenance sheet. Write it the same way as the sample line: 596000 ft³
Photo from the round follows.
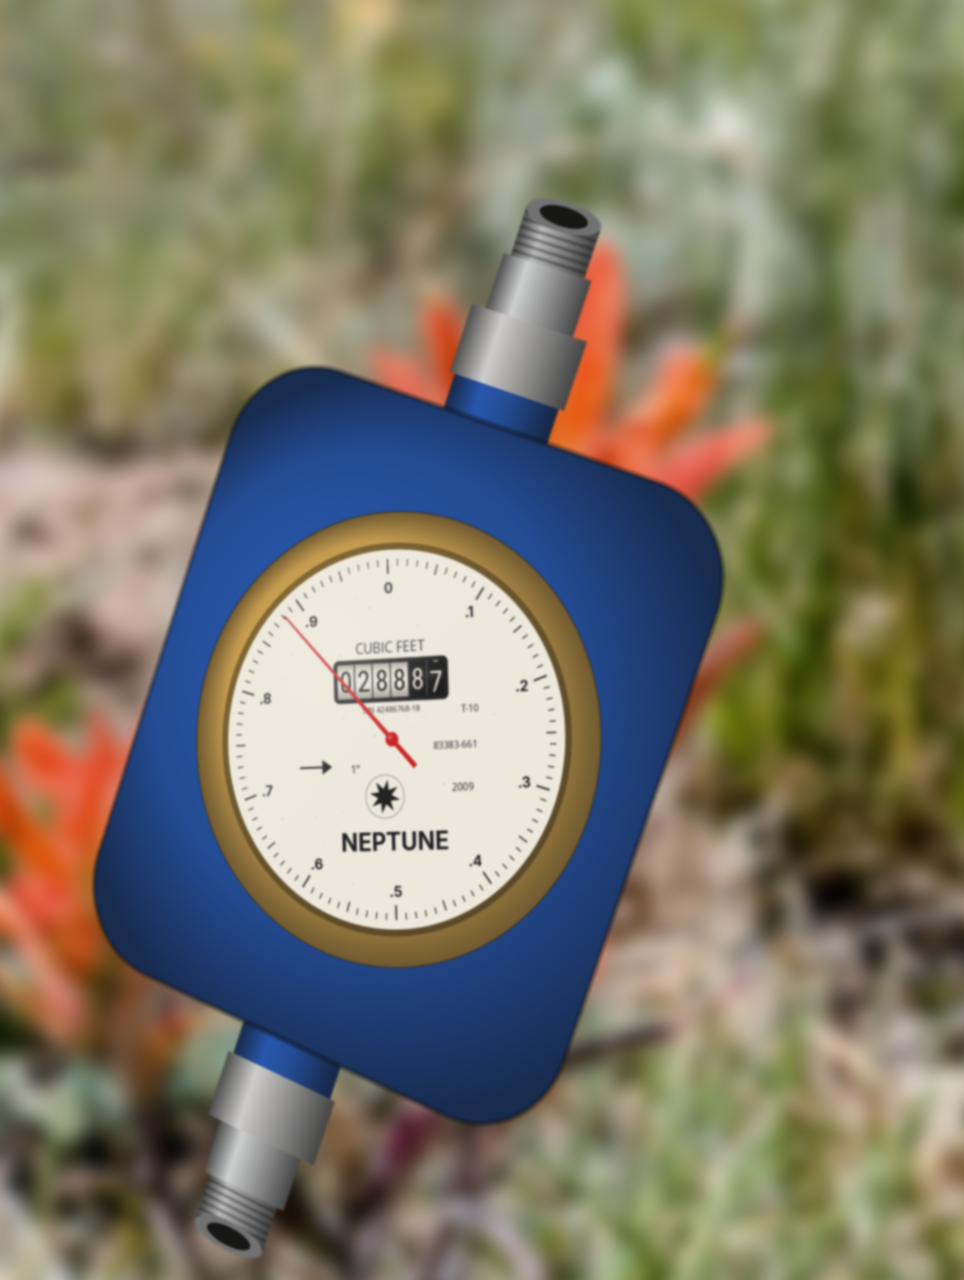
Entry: 28886.88 ft³
